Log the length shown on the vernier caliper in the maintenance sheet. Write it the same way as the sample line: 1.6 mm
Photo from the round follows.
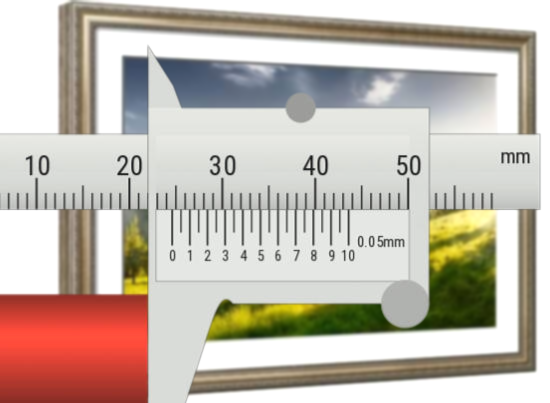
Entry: 24.6 mm
